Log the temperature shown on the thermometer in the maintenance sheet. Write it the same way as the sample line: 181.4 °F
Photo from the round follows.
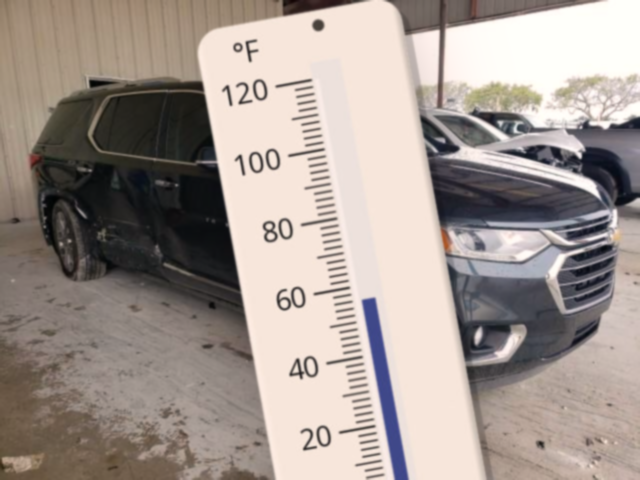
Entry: 56 °F
